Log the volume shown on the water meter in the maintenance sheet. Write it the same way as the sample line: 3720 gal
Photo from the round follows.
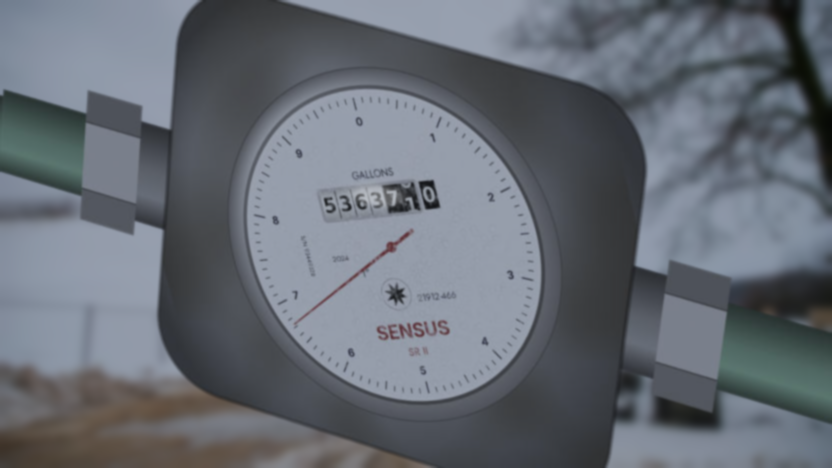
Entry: 5363706.7 gal
